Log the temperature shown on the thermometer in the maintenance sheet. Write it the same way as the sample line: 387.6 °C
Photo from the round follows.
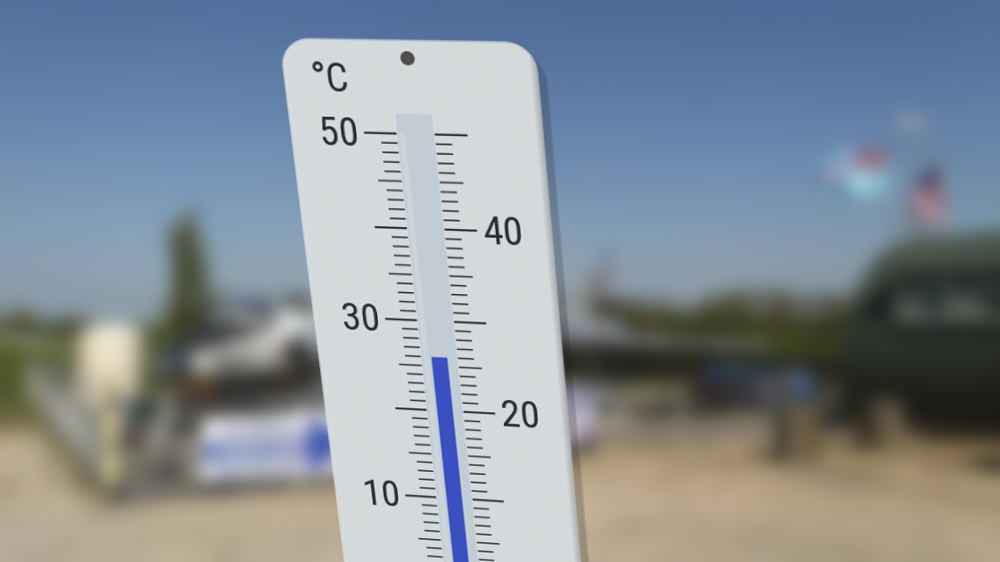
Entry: 26 °C
